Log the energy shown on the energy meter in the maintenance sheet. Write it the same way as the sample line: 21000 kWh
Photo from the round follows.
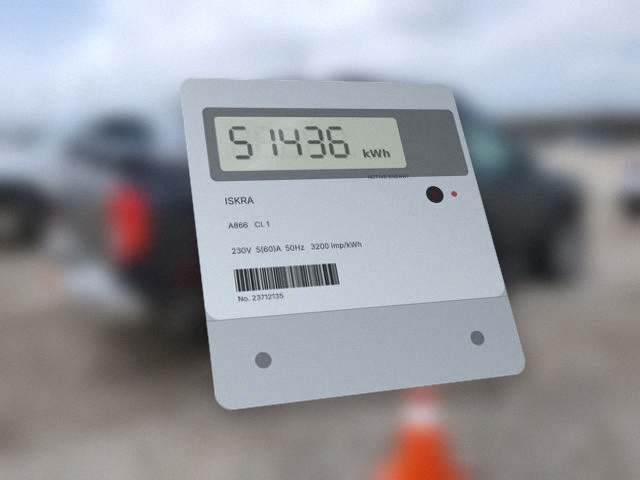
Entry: 51436 kWh
